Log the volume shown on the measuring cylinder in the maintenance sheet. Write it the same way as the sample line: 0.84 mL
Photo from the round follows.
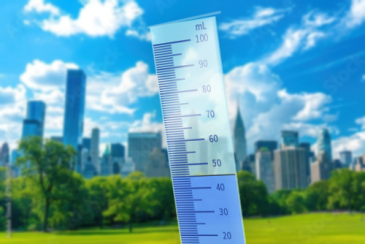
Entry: 45 mL
